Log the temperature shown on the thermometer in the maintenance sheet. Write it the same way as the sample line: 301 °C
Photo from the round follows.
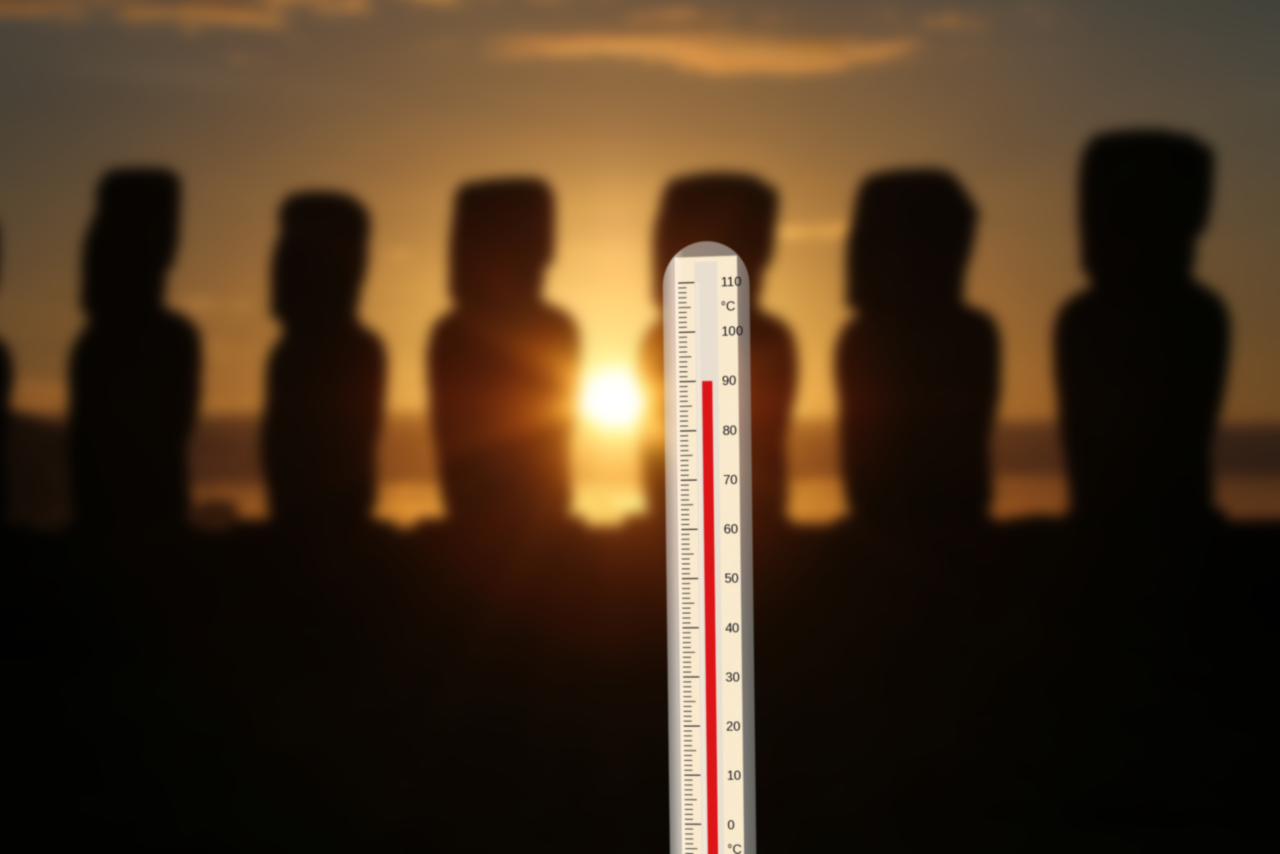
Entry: 90 °C
